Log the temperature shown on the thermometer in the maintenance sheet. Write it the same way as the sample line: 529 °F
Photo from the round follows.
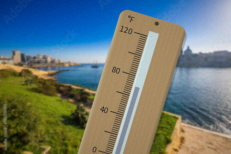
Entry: 70 °F
